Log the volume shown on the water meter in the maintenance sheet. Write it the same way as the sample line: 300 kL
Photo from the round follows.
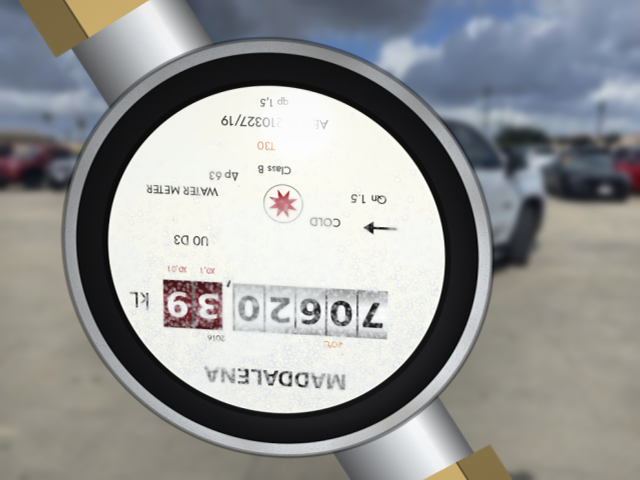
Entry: 70620.39 kL
